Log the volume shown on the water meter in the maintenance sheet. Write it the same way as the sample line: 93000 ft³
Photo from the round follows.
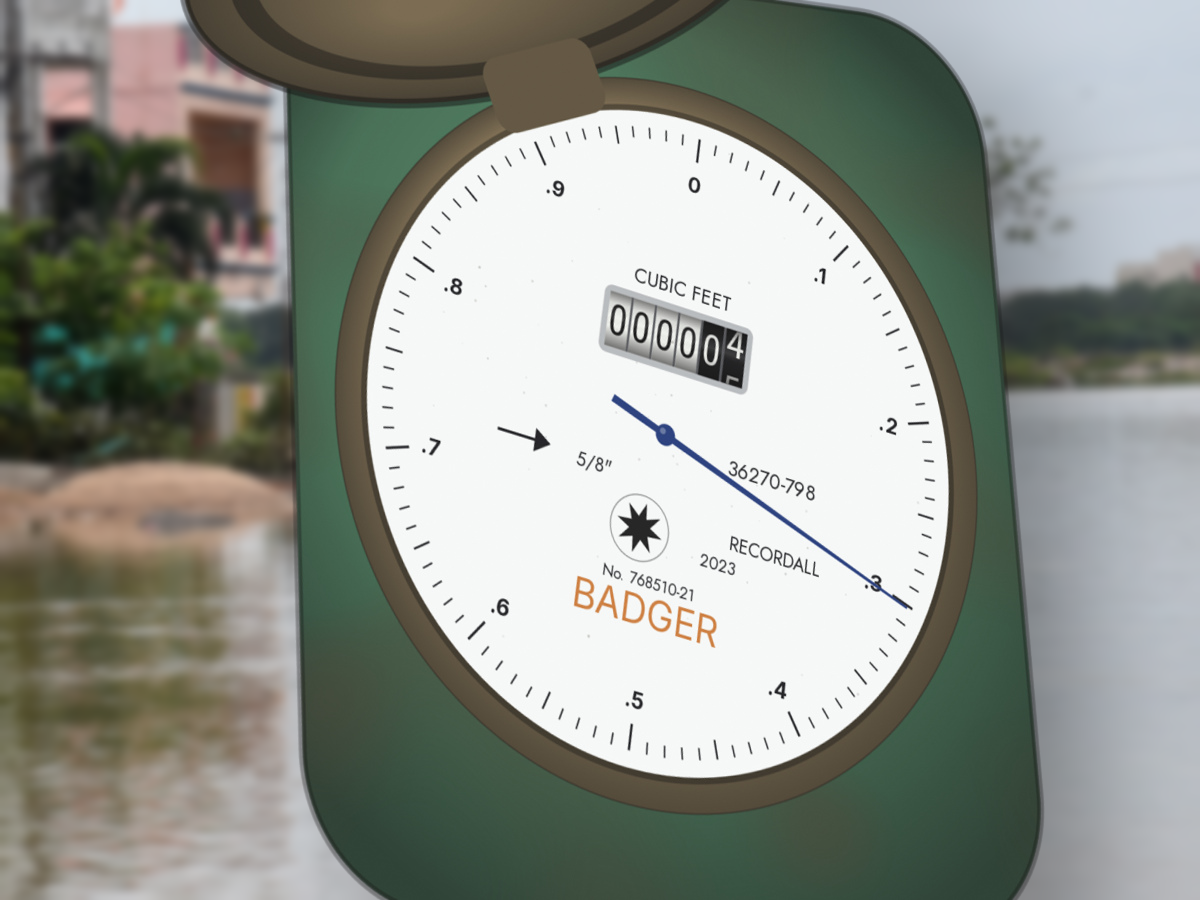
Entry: 4.30 ft³
